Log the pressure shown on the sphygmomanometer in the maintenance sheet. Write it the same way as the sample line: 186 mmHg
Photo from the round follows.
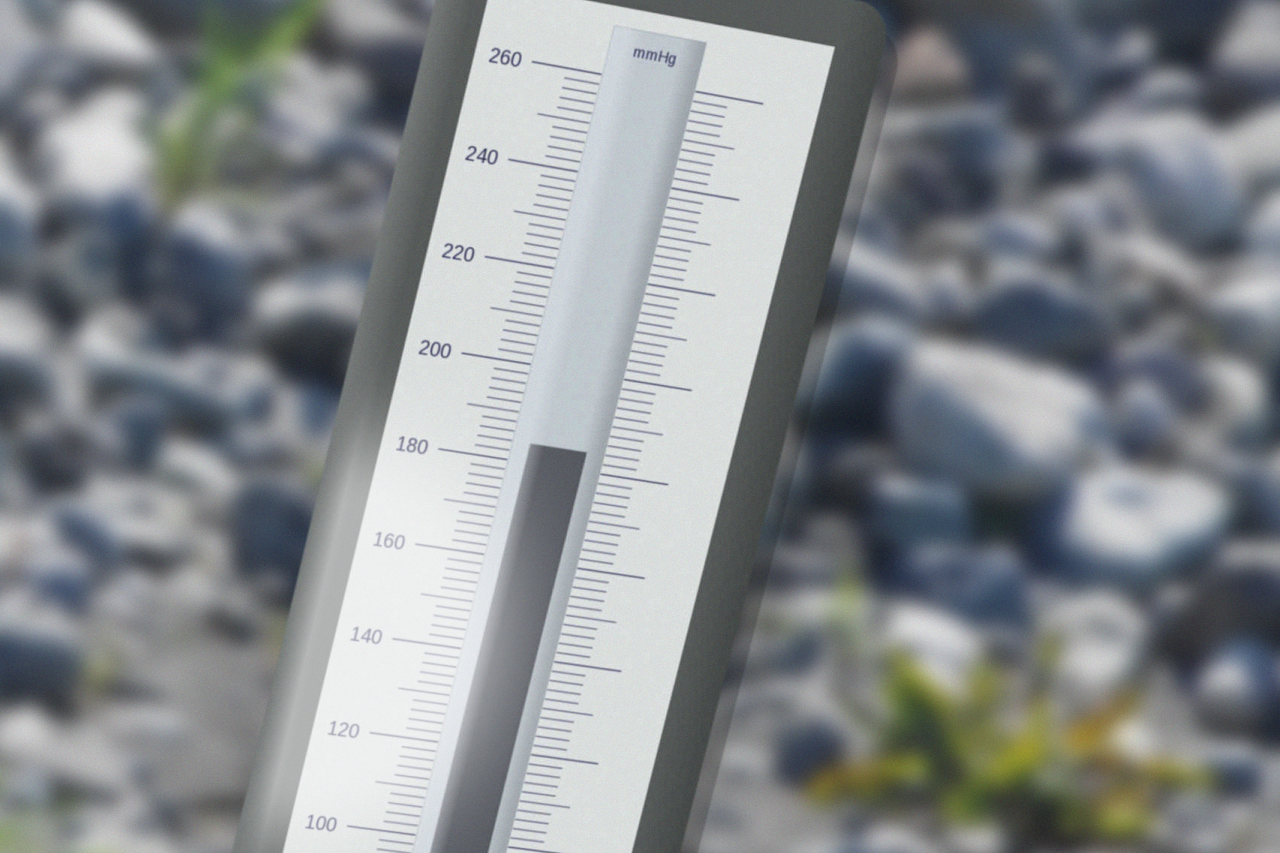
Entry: 184 mmHg
